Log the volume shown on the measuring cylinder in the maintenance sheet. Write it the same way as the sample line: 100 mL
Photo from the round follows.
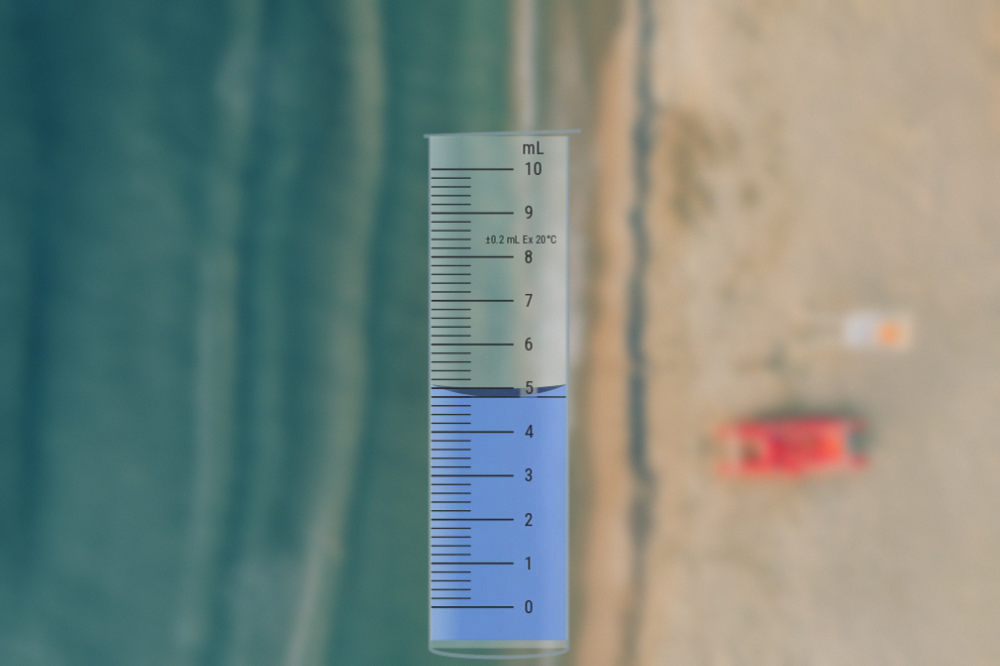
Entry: 4.8 mL
